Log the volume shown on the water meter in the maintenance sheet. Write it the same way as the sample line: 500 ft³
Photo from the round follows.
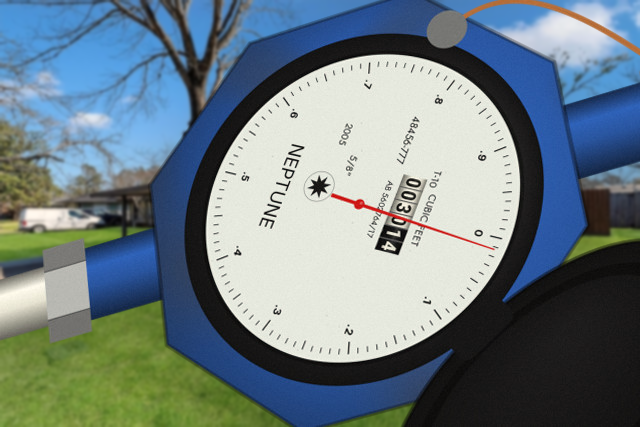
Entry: 3014.01 ft³
